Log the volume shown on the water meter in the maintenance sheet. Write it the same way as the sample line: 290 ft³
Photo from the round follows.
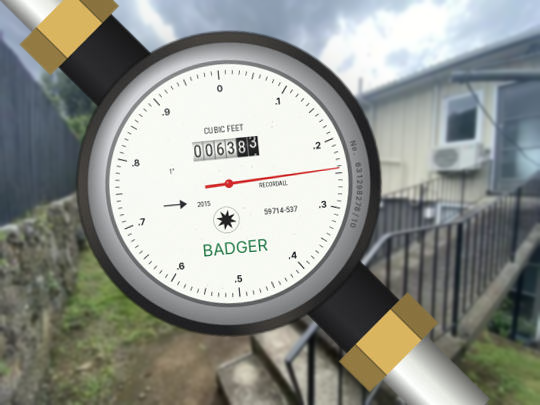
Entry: 6383.24 ft³
